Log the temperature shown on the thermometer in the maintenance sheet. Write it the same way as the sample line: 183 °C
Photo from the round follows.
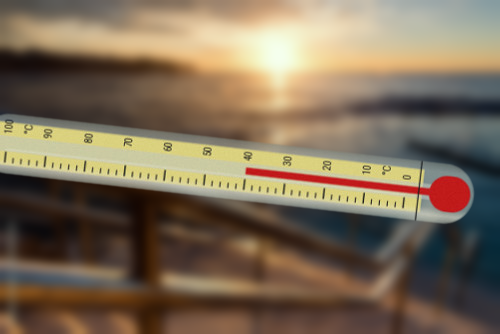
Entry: 40 °C
